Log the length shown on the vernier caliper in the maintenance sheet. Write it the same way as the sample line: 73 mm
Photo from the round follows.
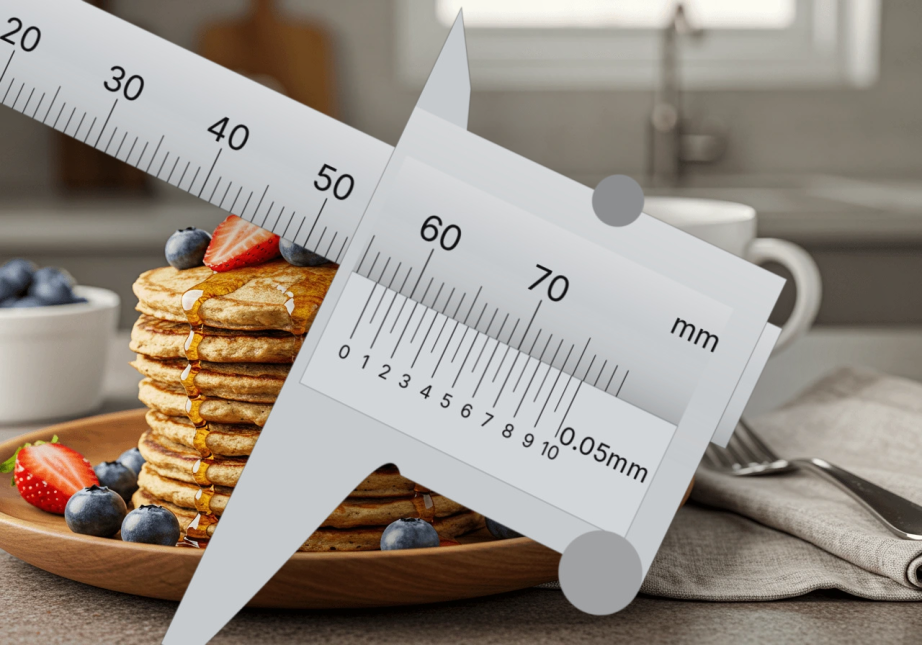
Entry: 56.9 mm
